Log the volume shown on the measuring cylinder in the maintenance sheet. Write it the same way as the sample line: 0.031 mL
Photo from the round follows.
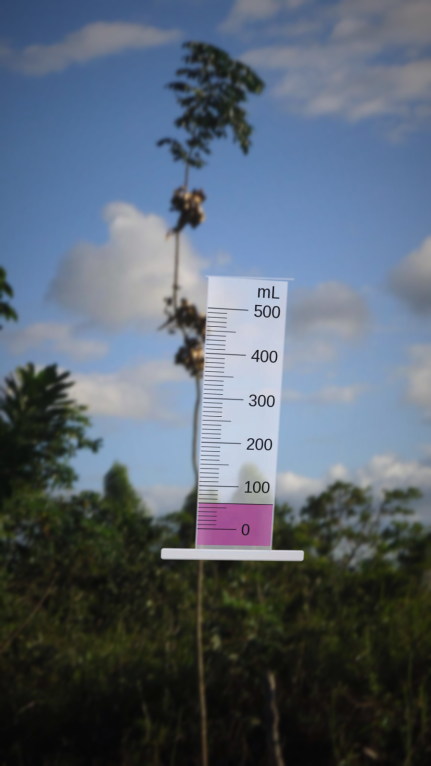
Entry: 60 mL
